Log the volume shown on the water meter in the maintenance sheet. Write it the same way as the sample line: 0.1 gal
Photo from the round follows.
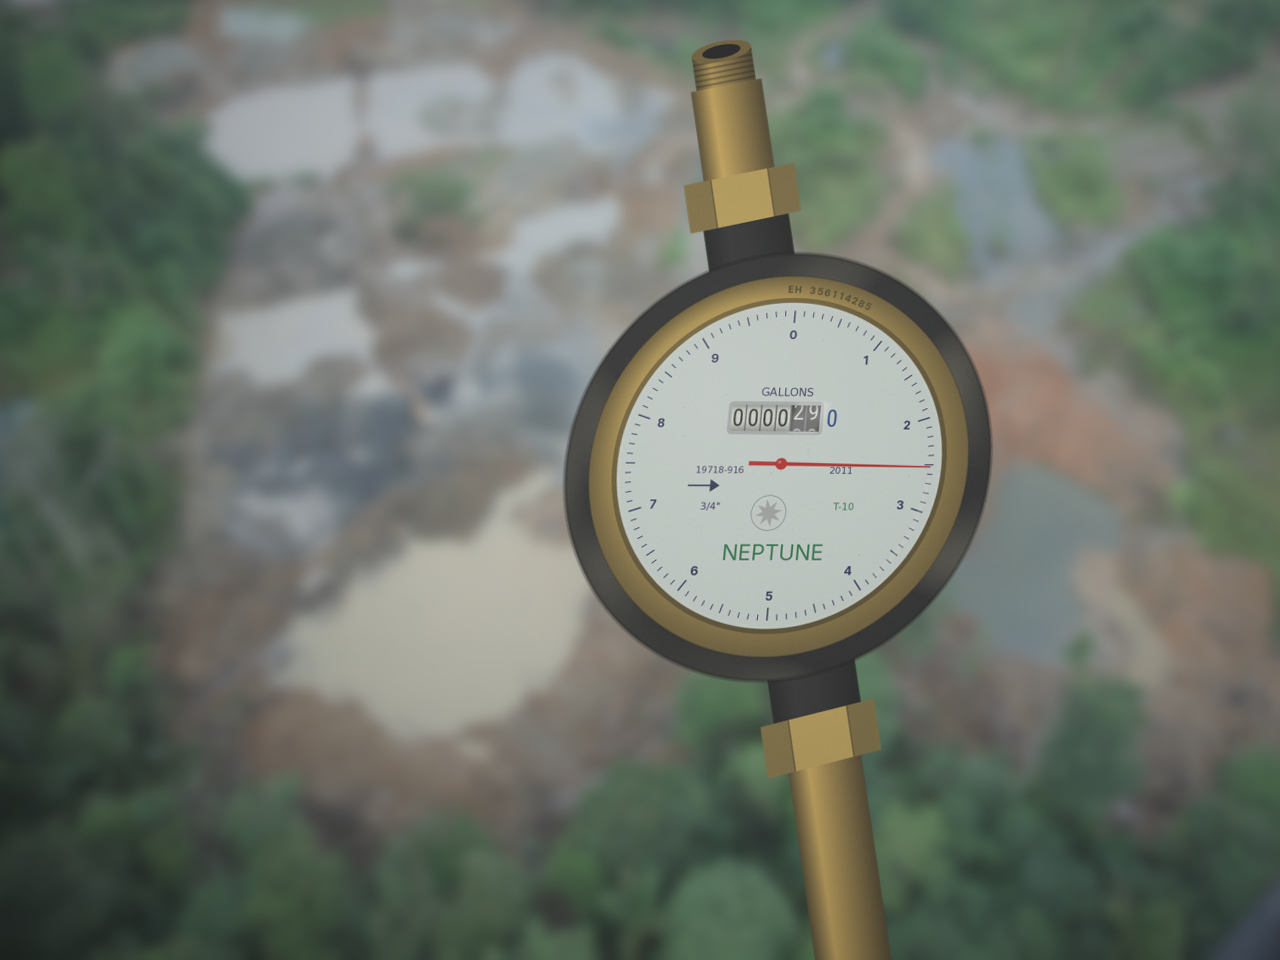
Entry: 292.5 gal
